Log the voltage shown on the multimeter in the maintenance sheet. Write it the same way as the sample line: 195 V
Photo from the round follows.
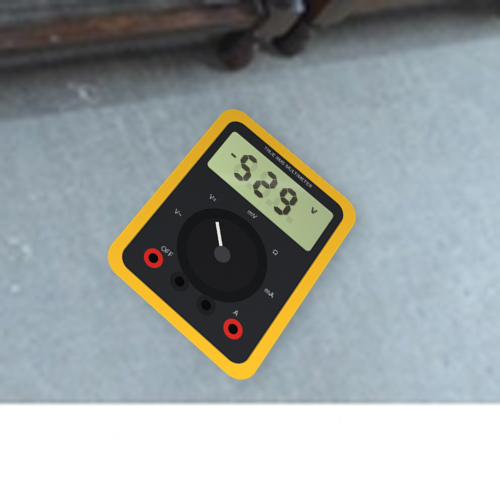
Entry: -529 V
